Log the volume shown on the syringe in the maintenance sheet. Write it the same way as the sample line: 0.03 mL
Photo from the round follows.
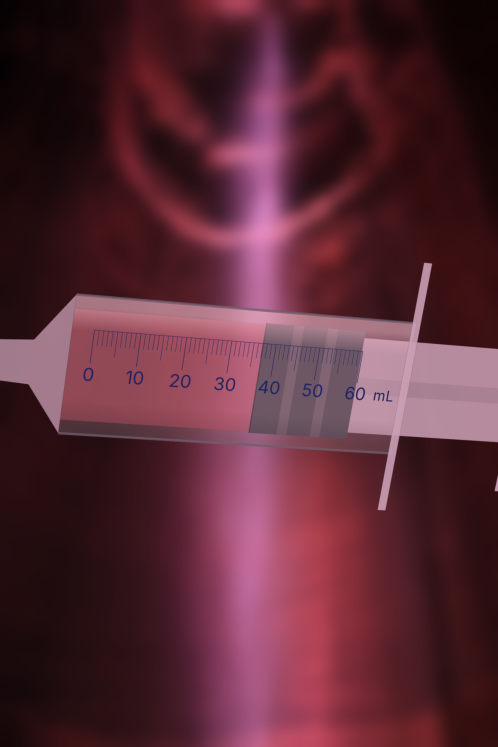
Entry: 37 mL
